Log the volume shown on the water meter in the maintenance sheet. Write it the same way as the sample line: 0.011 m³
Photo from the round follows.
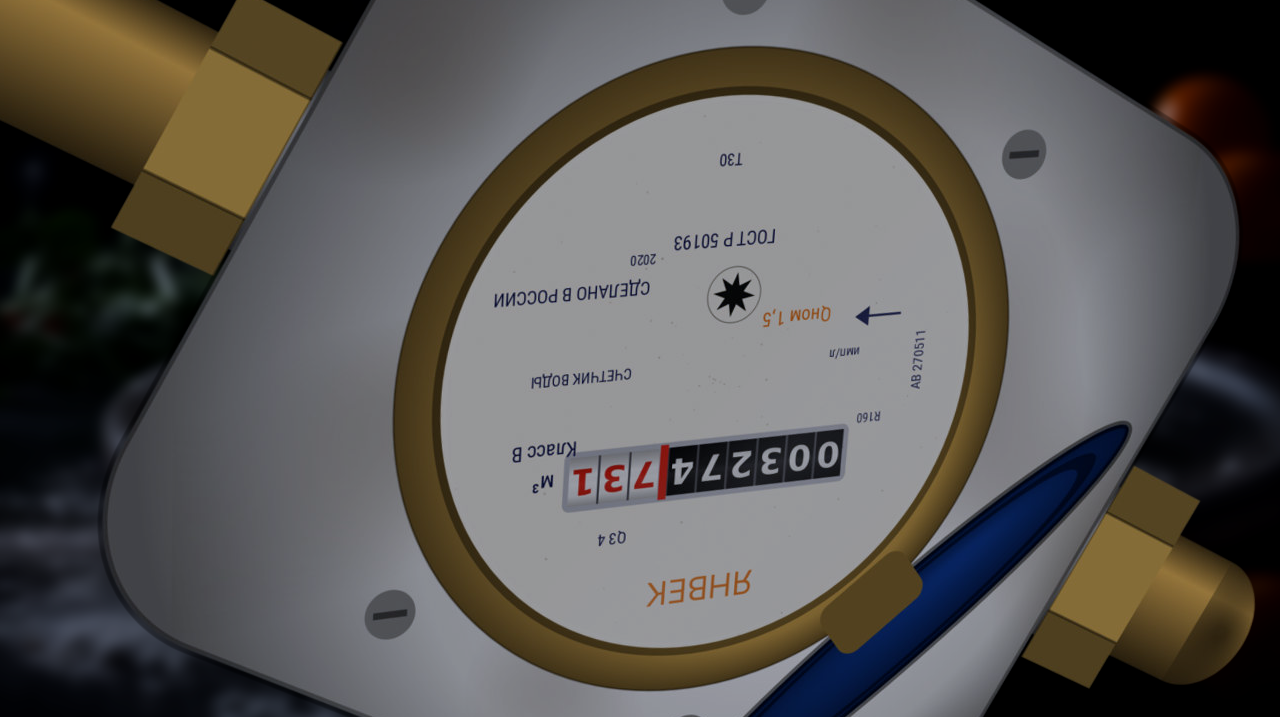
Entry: 3274.731 m³
